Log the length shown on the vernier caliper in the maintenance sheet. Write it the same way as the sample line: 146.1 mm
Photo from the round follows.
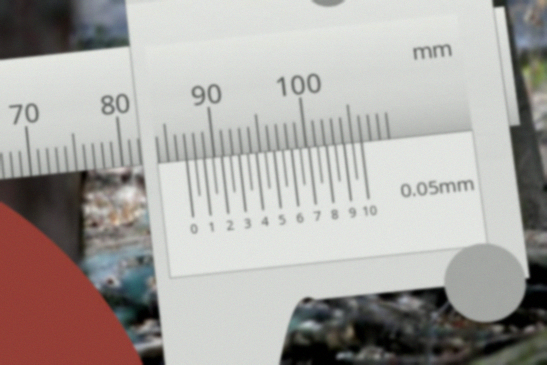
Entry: 87.0 mm
